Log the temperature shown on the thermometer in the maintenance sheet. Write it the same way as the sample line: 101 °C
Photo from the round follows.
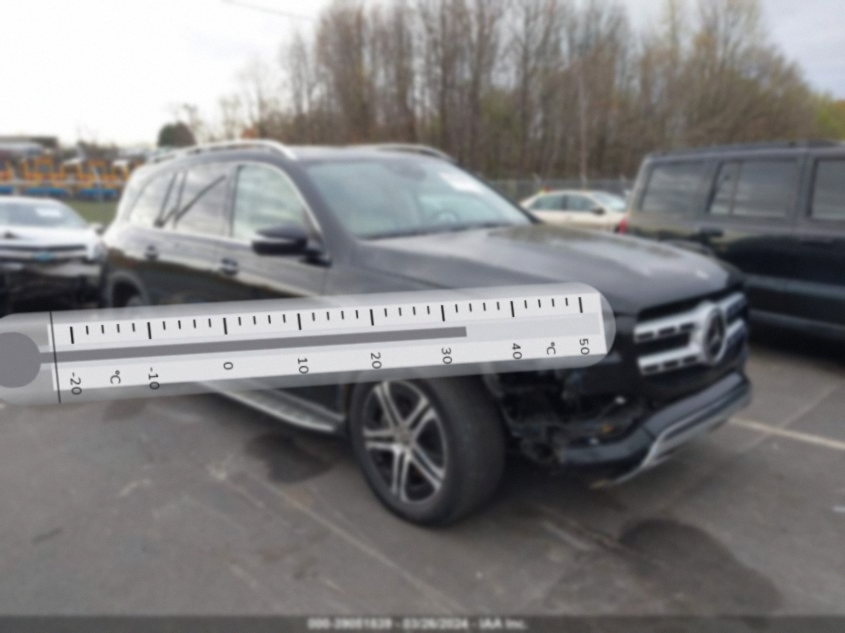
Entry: 33 °C
